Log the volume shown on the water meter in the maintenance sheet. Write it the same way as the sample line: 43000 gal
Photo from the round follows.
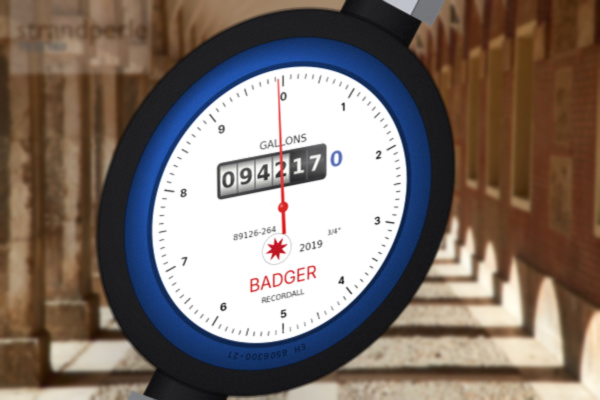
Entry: 942169.9 gal
